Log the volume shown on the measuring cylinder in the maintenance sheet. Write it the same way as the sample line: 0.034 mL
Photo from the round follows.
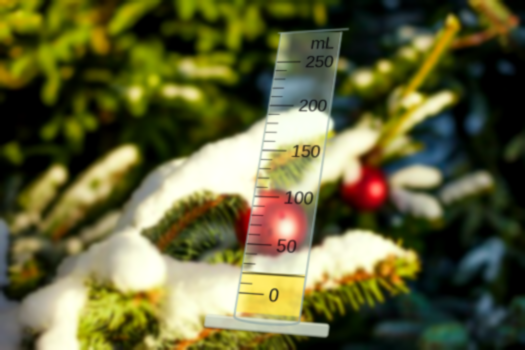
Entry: 20 mL
